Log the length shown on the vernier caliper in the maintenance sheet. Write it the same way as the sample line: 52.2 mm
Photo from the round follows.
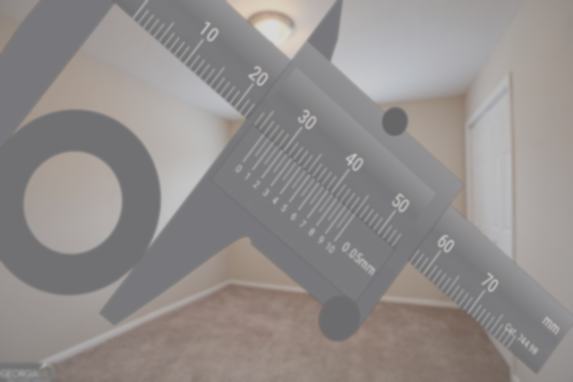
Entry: 26.0 mm
